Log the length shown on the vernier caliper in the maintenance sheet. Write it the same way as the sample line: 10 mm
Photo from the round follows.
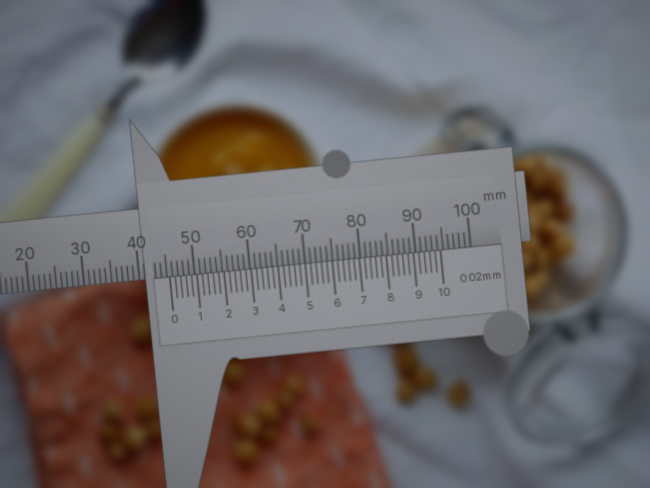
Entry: 45.5 mm
